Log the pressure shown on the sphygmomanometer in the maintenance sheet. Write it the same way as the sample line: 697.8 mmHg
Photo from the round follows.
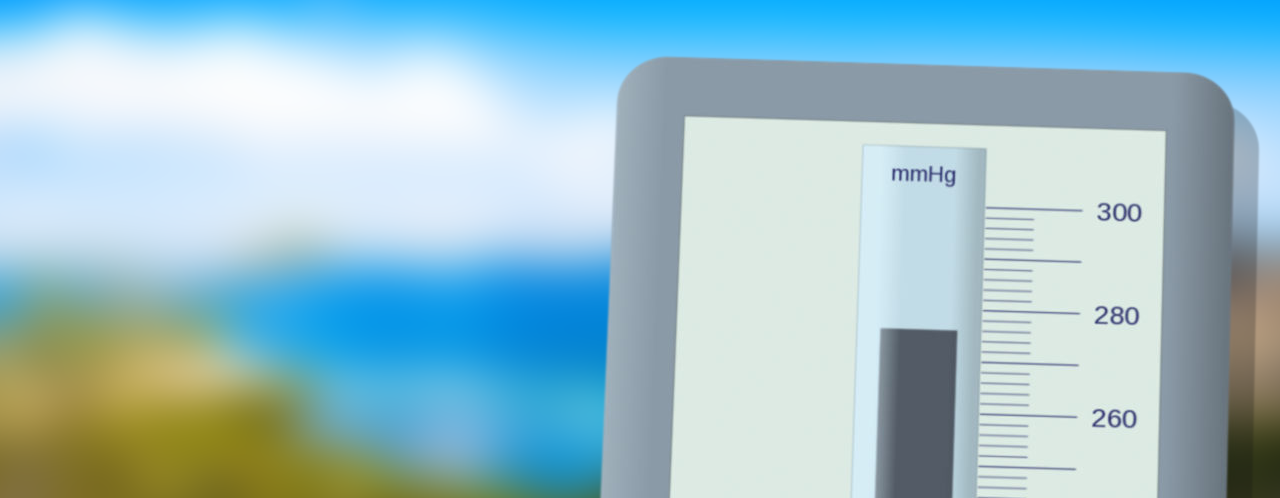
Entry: 276 mmHg
